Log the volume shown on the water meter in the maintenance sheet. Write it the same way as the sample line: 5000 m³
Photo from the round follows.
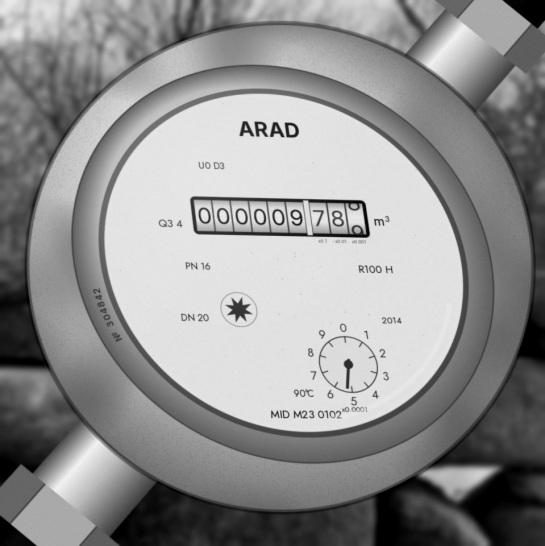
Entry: 9.7885 m³
